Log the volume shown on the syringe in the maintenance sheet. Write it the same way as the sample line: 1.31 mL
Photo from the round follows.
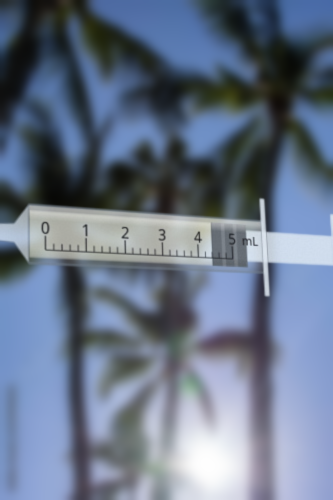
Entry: 4.4 mL
